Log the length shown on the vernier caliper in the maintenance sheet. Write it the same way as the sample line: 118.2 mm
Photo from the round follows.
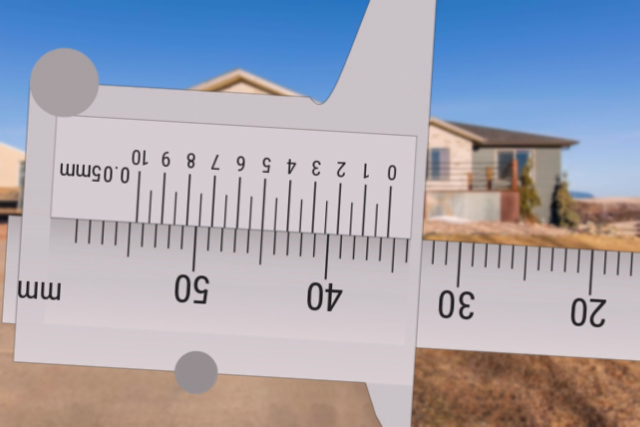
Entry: 35.5 mm
